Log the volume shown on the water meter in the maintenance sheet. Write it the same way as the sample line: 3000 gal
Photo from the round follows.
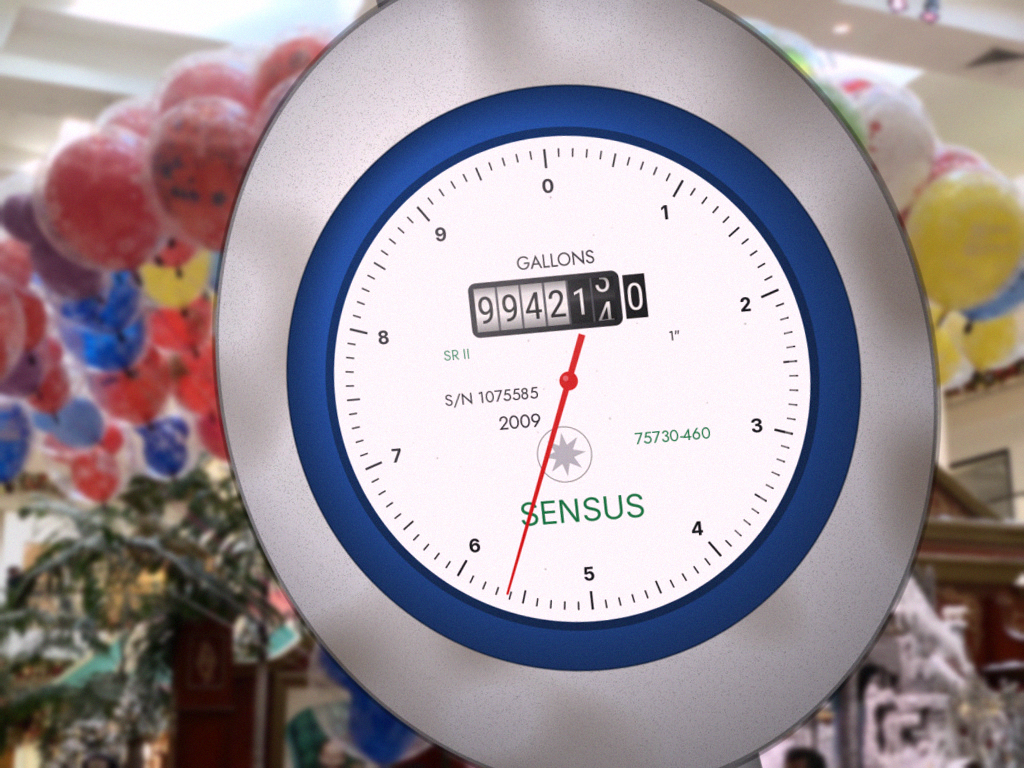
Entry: 9942135.6 gal
